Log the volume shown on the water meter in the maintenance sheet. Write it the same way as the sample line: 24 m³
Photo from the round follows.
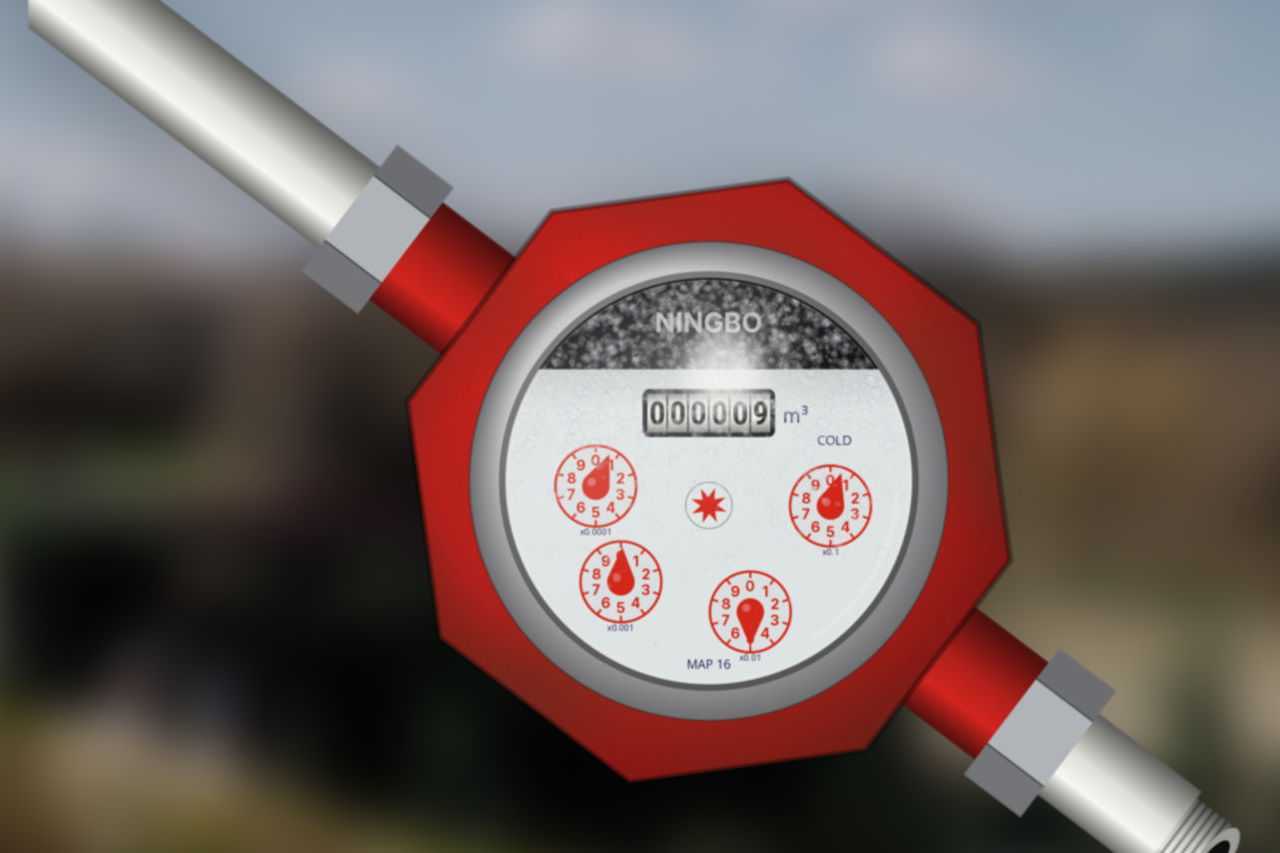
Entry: 9.0500 m³
